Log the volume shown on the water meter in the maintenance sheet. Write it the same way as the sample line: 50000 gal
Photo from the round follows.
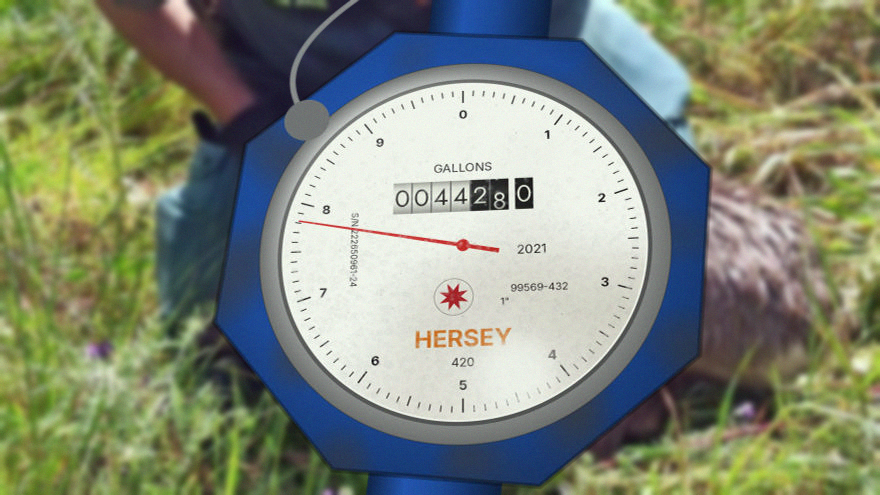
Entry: 44277.8 gal
